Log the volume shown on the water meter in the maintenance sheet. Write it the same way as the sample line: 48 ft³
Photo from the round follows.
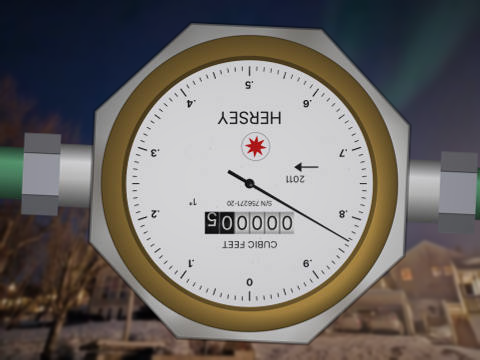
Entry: 4.83 ft³
